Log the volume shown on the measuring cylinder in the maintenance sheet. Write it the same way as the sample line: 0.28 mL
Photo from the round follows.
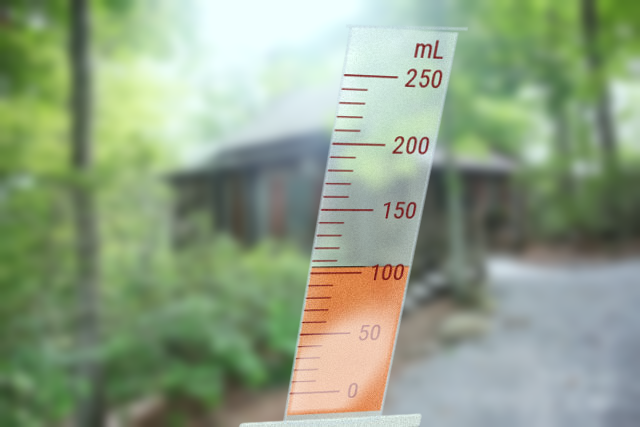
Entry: 105 mL
